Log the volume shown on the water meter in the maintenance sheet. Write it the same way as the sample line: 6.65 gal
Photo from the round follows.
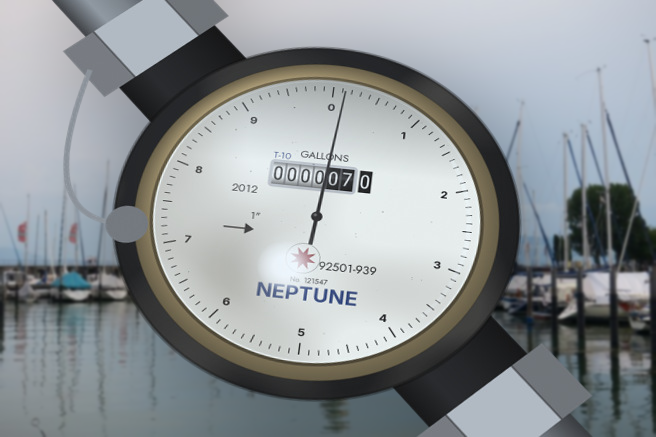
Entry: 70.1 gal
